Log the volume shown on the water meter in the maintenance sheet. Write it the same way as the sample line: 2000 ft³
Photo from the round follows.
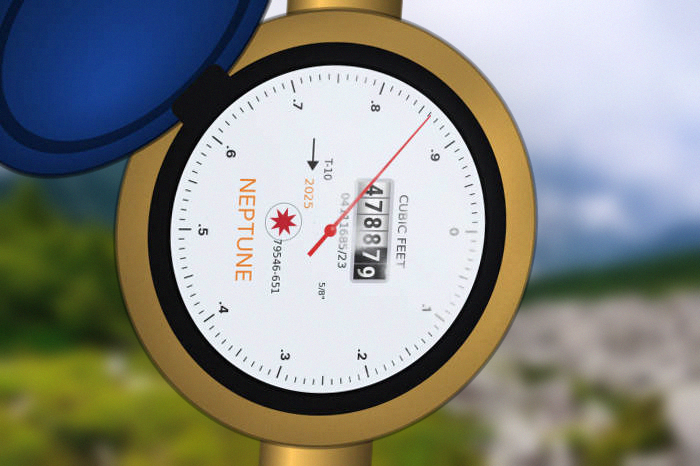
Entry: 478878.86 ft³
